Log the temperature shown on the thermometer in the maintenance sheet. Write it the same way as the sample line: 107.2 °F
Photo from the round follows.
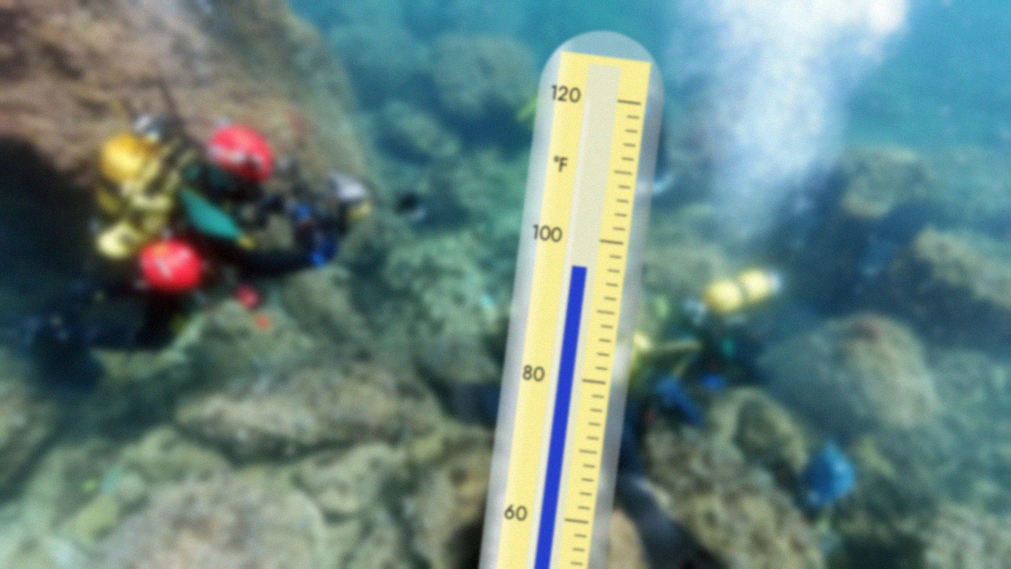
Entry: 96 °F
